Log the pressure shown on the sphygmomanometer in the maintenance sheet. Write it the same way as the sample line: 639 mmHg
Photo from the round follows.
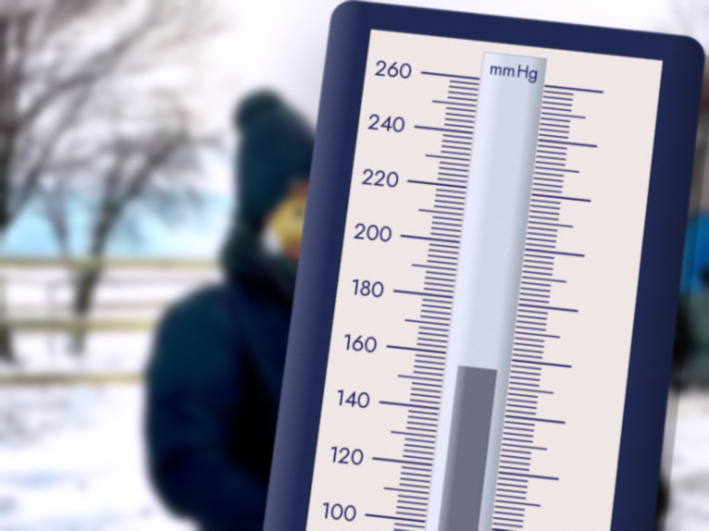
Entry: 156 mmHg
